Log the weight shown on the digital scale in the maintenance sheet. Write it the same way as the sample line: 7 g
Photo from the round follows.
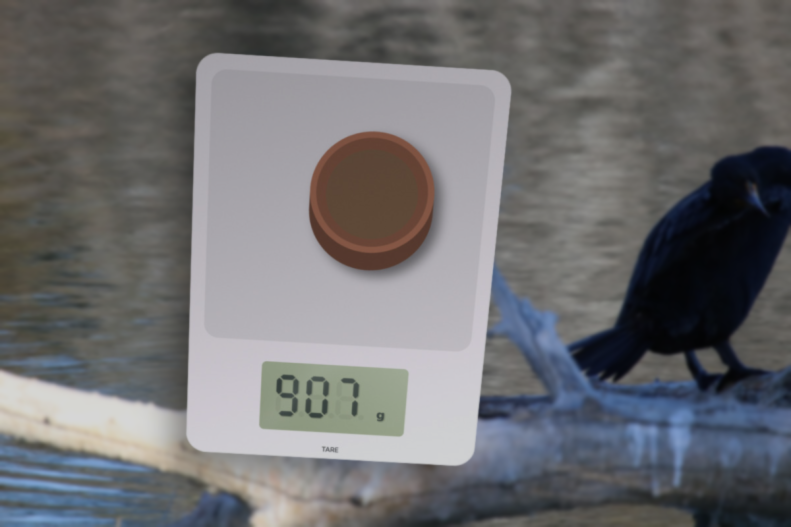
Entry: 907 g
